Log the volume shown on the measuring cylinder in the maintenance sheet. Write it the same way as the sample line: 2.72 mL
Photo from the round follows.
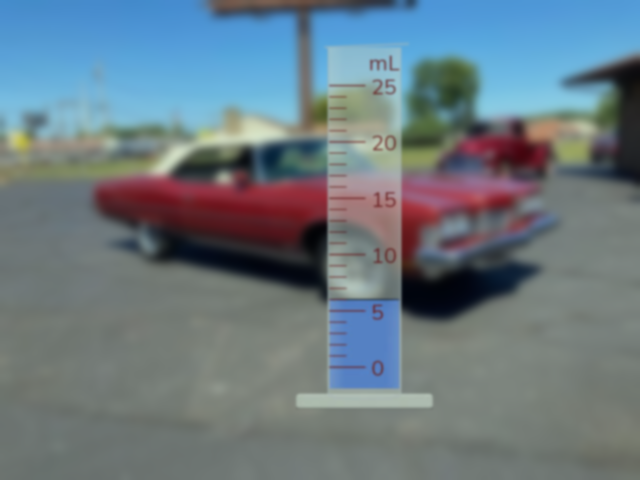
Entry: 6 mL
